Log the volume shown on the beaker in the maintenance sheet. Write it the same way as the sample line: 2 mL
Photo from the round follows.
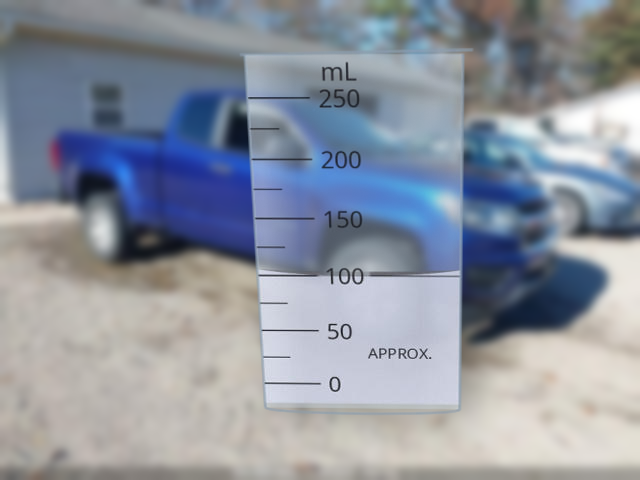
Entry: 100 mL
